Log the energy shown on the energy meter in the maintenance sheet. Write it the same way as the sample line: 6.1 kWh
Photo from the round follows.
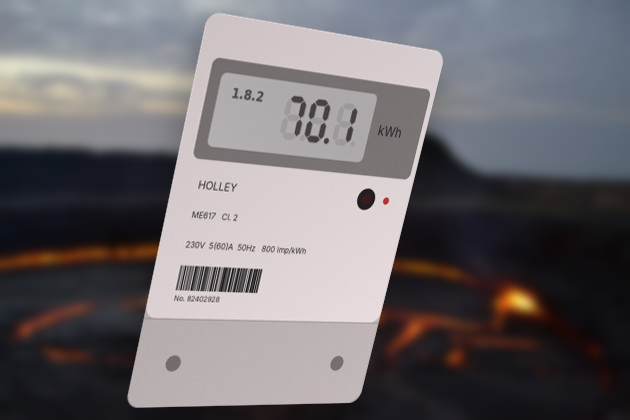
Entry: 70.1 kWh
